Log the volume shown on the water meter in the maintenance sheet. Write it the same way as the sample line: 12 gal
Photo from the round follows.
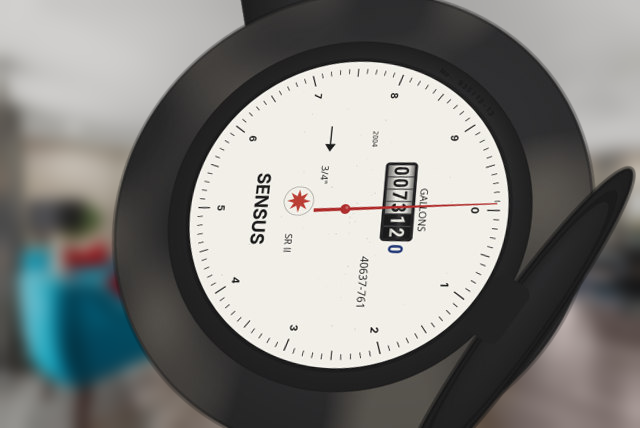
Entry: 73119.9 gal
